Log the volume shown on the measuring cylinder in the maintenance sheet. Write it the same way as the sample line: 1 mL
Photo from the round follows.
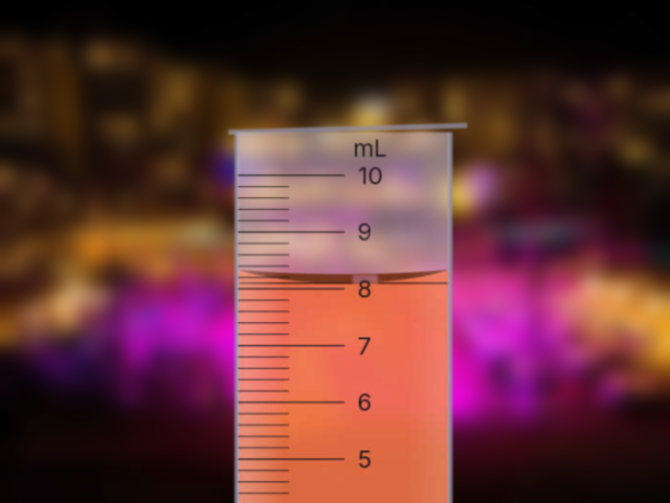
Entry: 8.1 mL
